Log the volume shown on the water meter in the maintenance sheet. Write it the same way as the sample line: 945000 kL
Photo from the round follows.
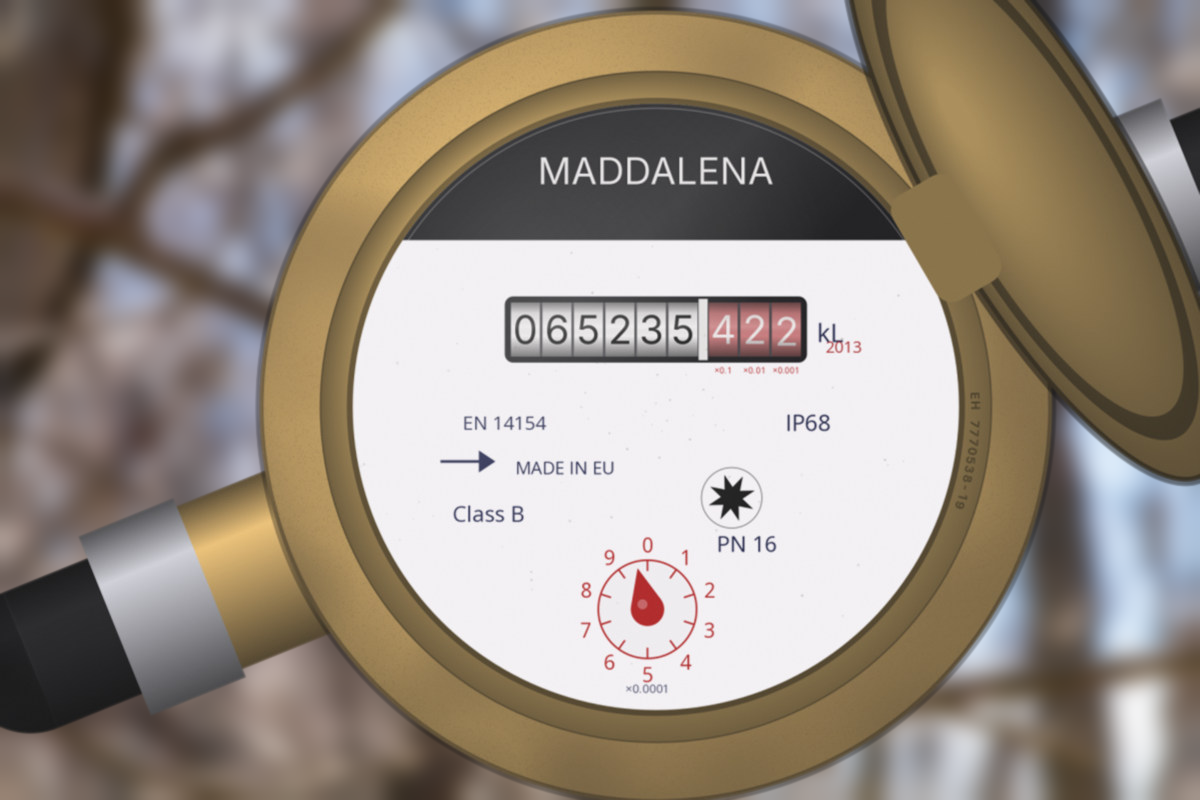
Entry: 65235.4219 kL
